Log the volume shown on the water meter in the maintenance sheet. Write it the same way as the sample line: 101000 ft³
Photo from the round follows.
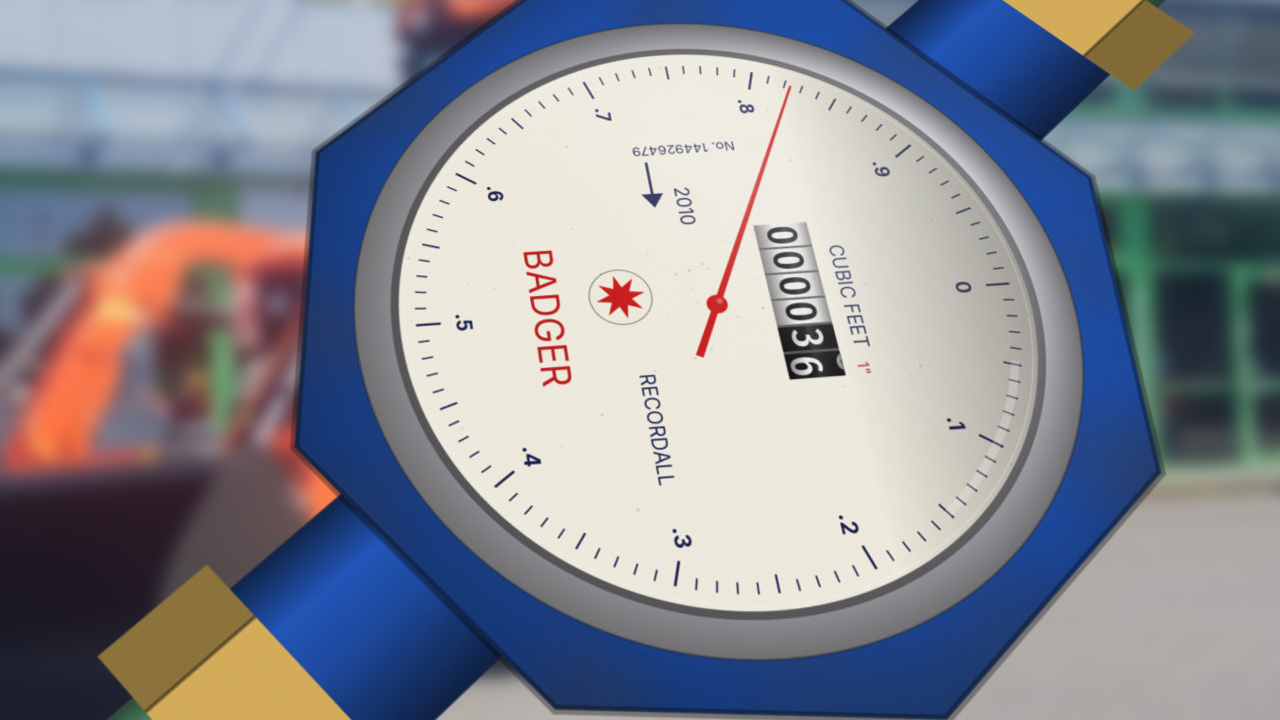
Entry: 35.82 ft³
